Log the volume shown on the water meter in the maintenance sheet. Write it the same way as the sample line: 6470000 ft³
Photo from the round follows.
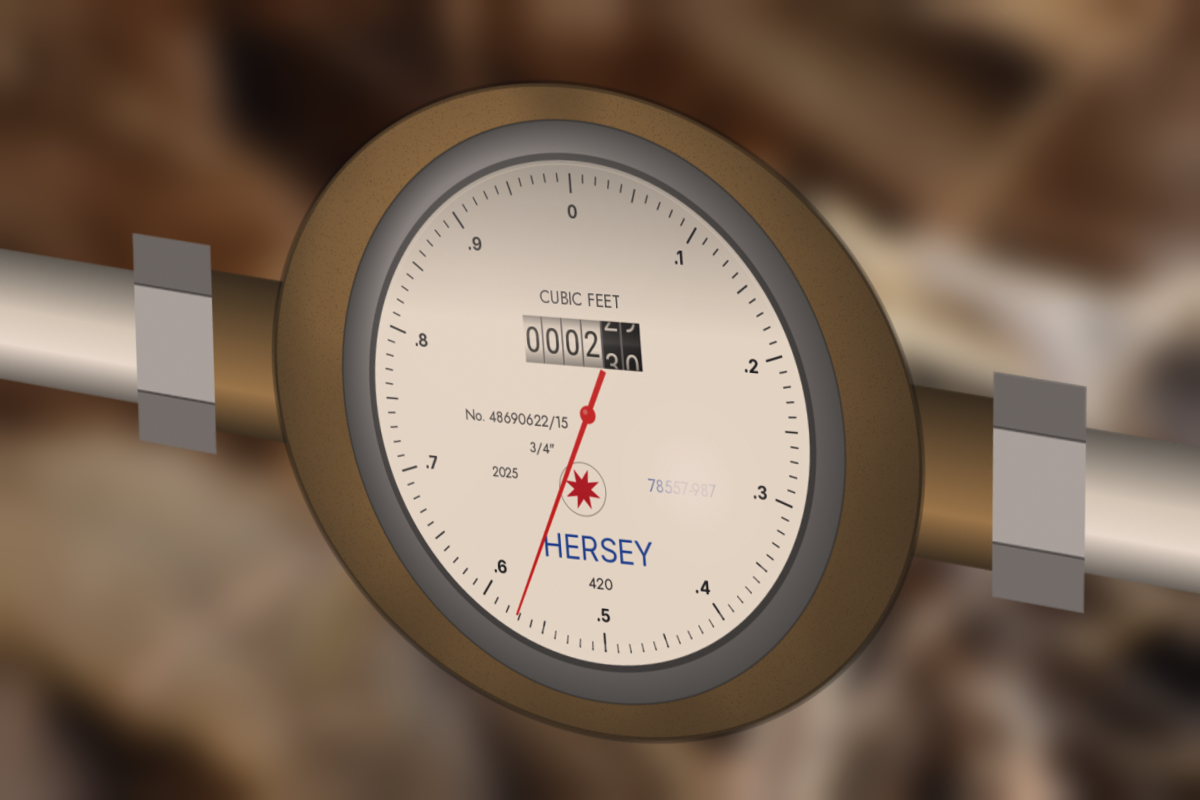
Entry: 229.57 ft³
